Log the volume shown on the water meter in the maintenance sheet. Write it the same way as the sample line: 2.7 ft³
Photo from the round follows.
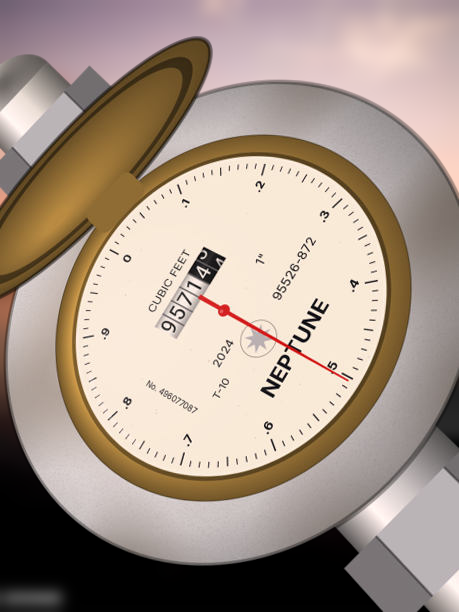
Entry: 957143.50 ft³
